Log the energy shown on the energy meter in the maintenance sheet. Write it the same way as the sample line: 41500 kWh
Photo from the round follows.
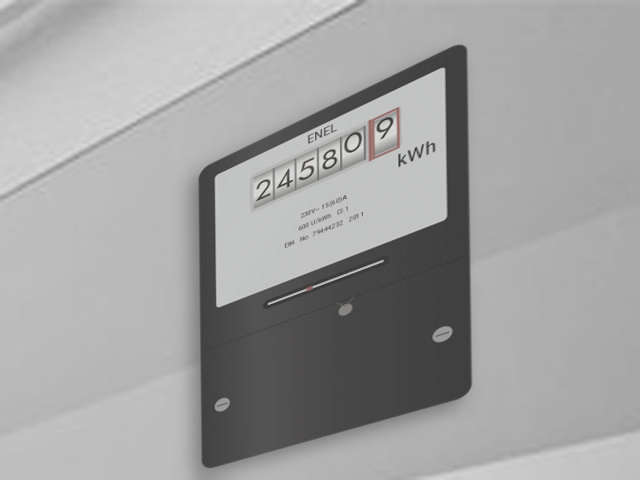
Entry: 24580.9 kWh
